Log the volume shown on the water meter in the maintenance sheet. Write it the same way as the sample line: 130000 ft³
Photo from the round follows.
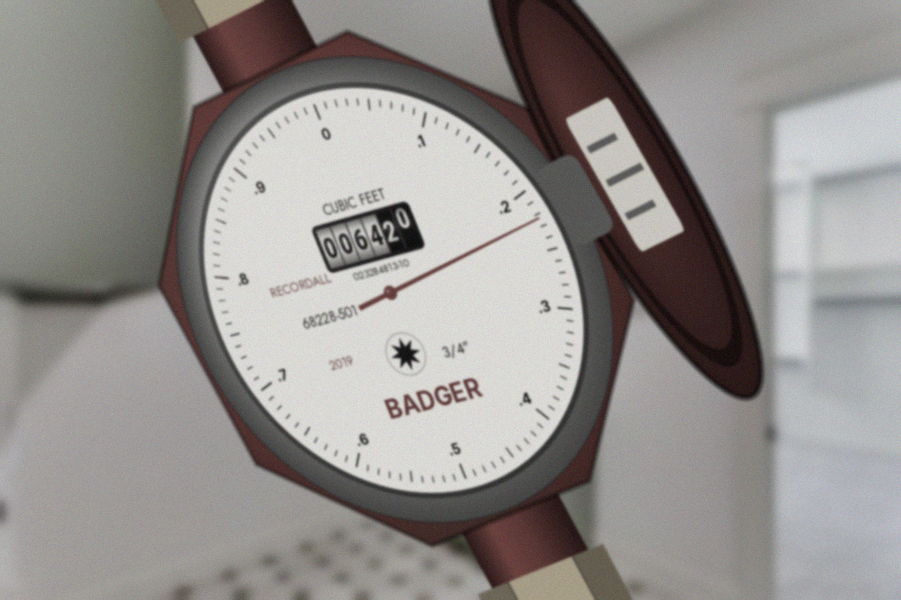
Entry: 6420.22 ft³
